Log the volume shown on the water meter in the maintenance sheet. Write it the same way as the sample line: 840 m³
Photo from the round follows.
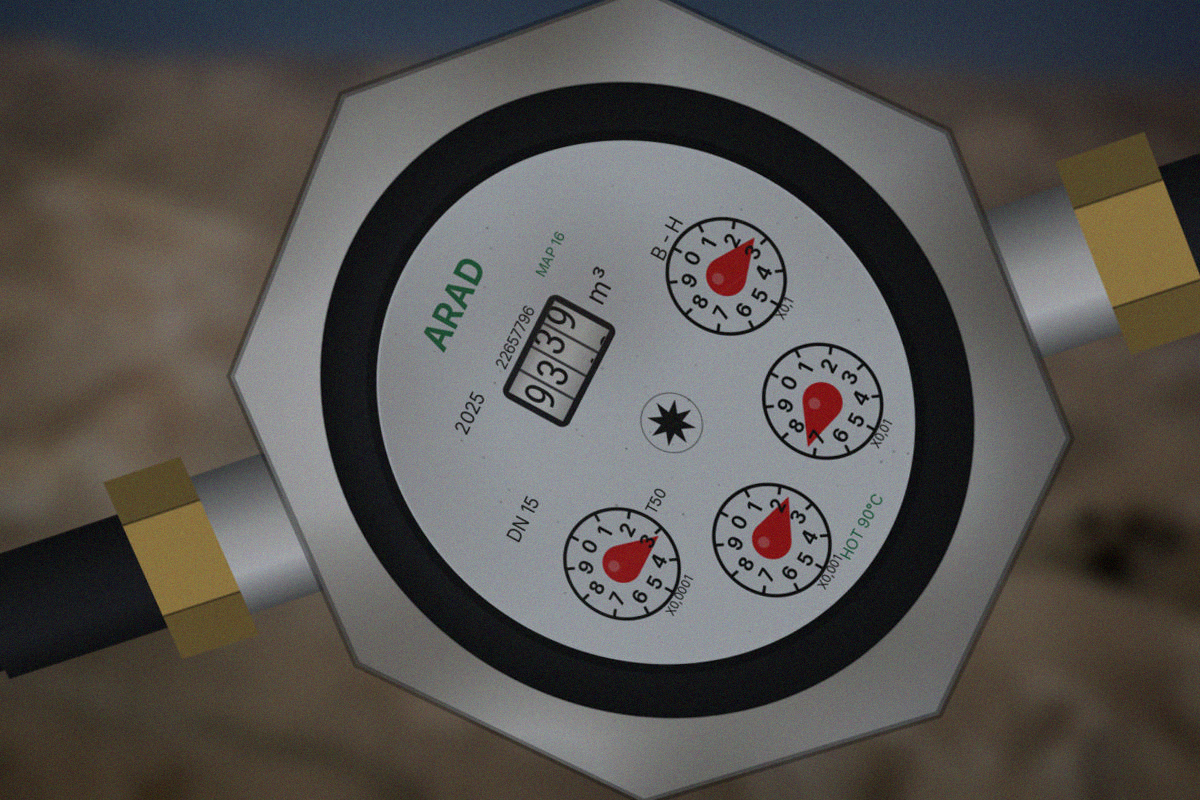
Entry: 9339.2723 m³
